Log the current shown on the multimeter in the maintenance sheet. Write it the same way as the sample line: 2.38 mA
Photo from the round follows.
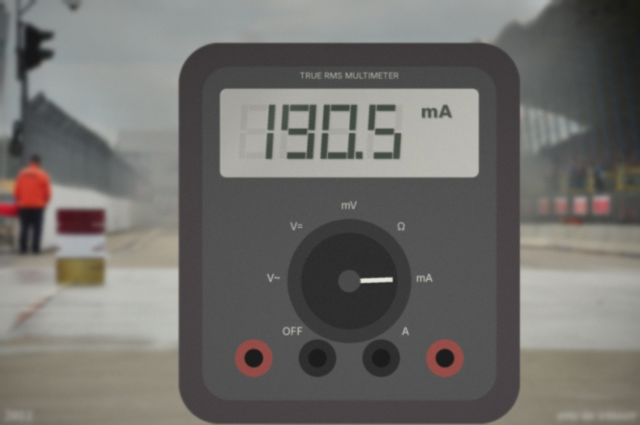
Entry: 190.5 mA
